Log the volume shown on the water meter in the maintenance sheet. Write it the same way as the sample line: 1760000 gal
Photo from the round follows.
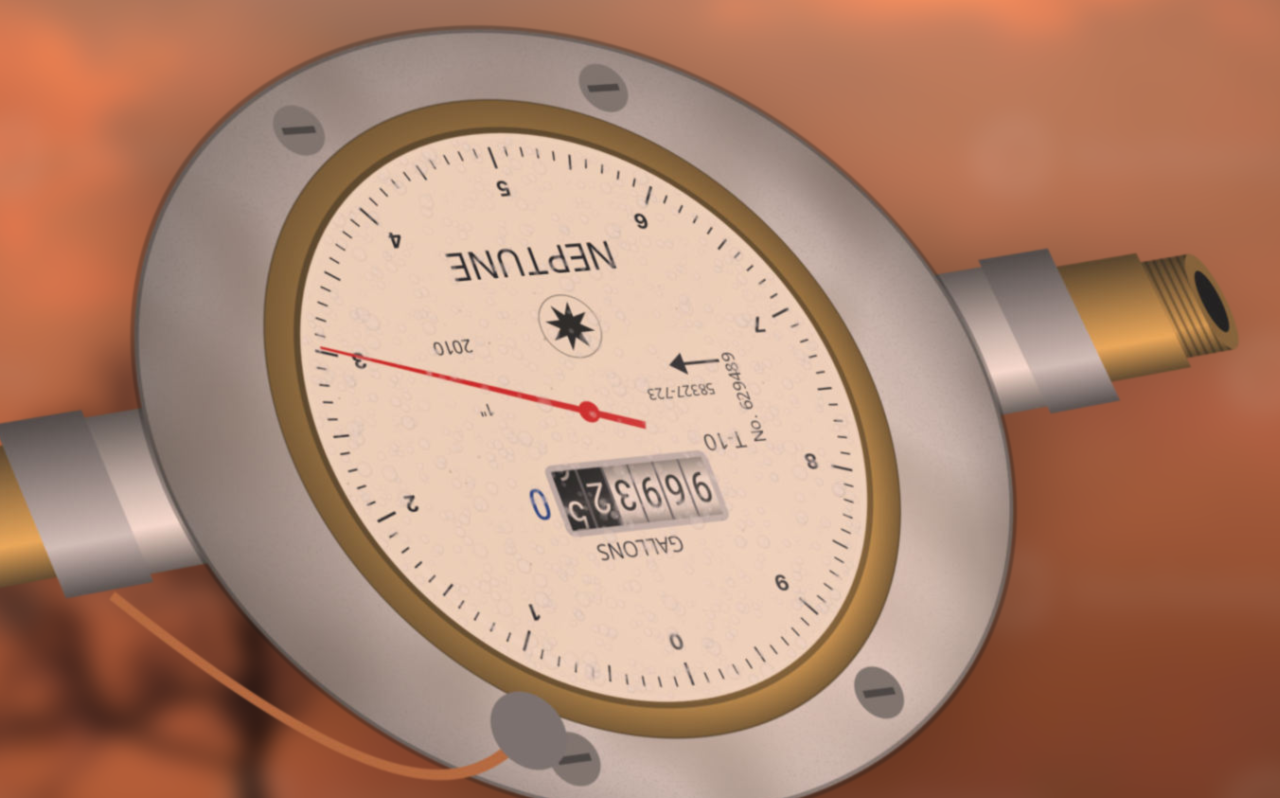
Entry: 9693253.0 gal
